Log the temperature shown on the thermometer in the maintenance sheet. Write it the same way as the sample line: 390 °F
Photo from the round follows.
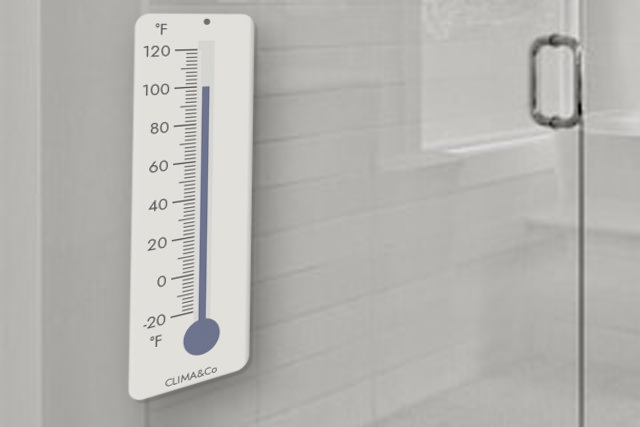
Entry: 100 °F
